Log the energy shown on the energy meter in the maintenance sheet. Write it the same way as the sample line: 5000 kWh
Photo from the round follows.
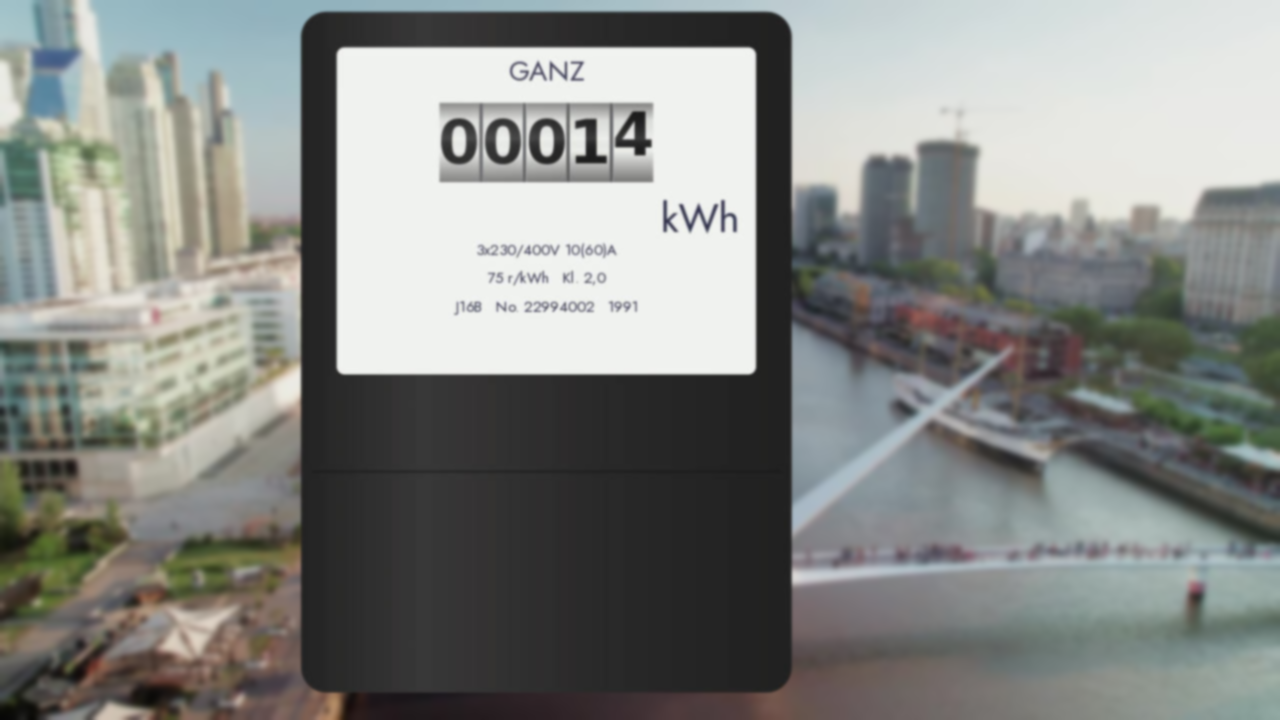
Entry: 14 kWh
